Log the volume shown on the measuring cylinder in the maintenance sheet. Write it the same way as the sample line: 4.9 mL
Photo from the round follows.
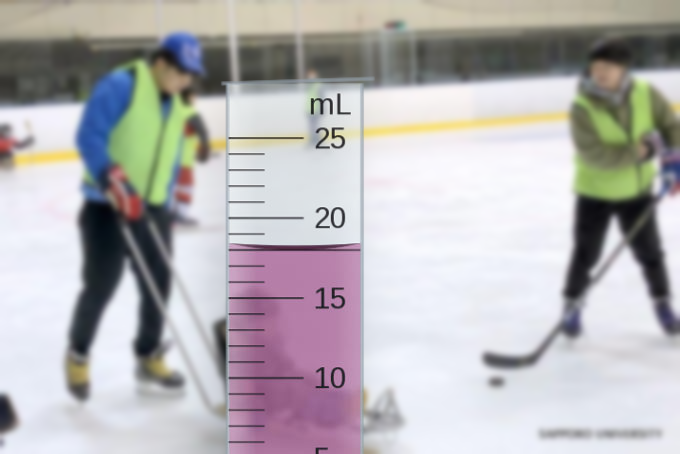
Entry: 18 mL
